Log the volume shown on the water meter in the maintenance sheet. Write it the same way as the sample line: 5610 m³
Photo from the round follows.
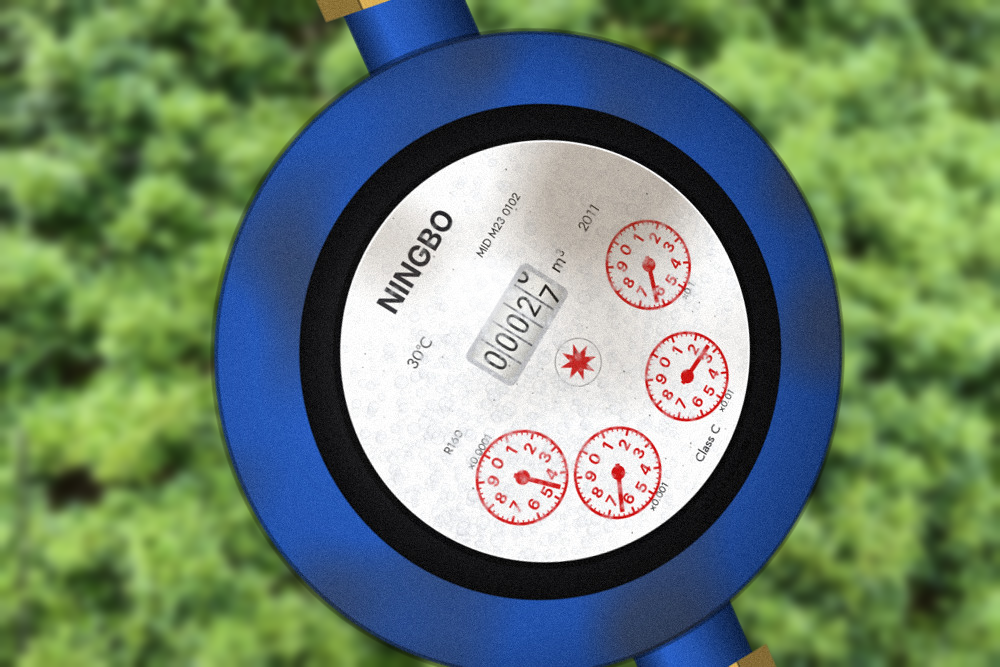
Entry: 26.6264 m³
